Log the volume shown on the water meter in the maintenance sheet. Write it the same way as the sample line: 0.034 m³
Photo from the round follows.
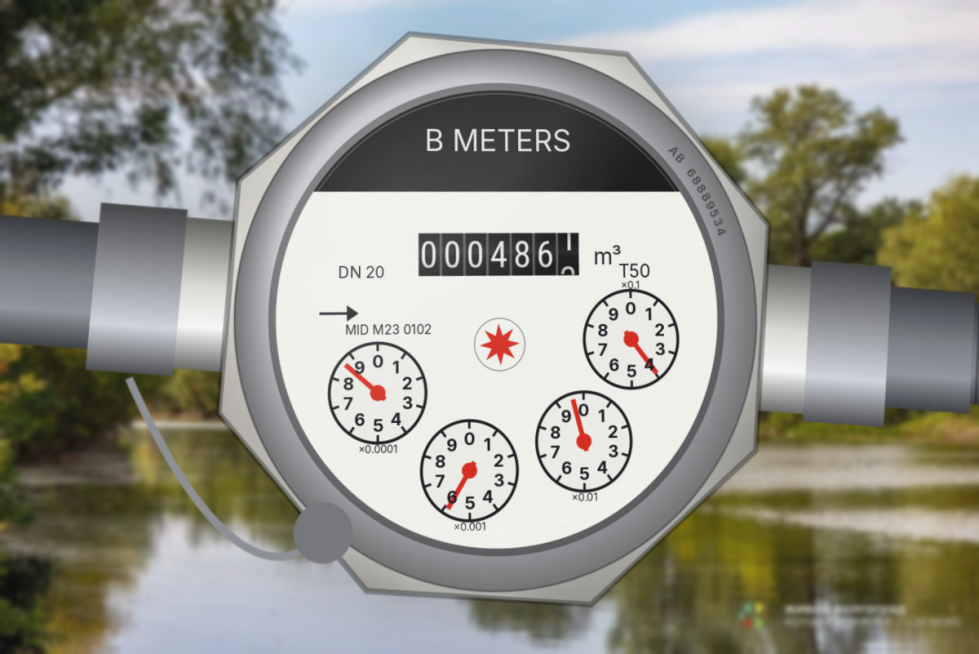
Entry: 4861.3958 m³
